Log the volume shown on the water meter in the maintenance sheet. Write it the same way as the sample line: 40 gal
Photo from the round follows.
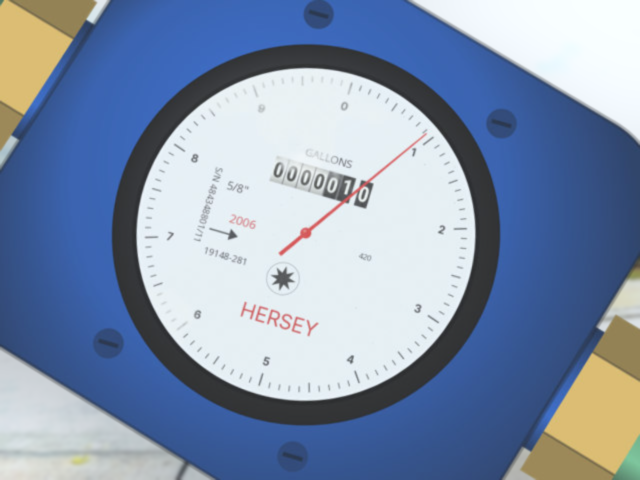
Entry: 10.9 gal
